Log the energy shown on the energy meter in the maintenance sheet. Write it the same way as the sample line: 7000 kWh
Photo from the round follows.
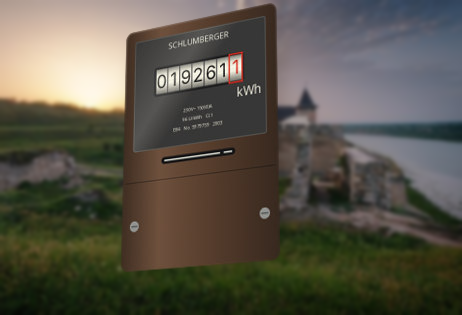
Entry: 19261.1 kWh
